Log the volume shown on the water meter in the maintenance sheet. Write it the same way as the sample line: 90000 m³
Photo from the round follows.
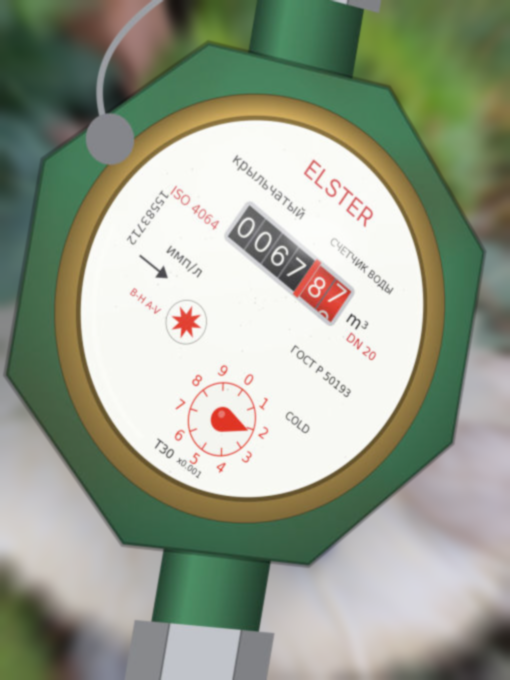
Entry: 67.872 m³
